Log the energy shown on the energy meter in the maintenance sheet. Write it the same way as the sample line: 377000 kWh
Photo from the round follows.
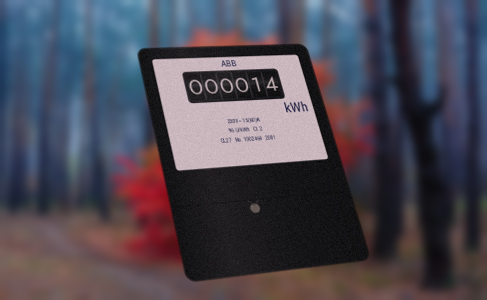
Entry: 14 kWh
